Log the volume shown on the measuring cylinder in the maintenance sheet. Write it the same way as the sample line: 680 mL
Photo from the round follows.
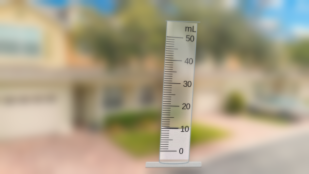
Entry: 10 mL
